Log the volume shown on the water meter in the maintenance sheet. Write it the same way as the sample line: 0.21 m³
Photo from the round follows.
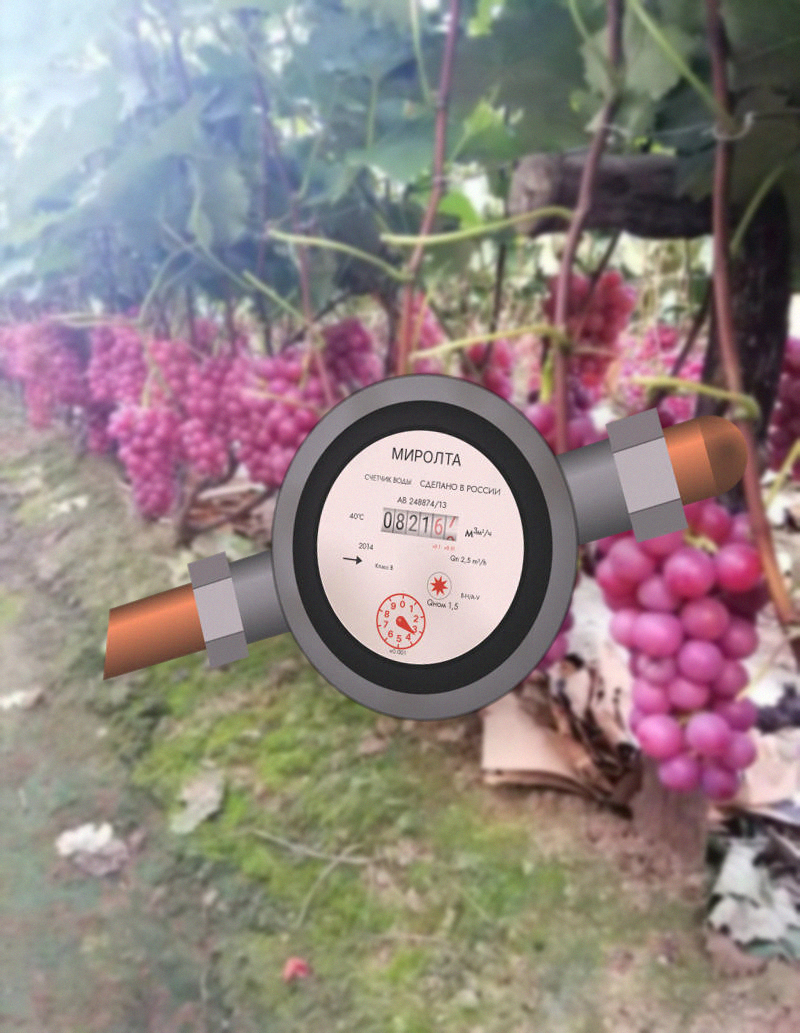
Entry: 821.673 m³
